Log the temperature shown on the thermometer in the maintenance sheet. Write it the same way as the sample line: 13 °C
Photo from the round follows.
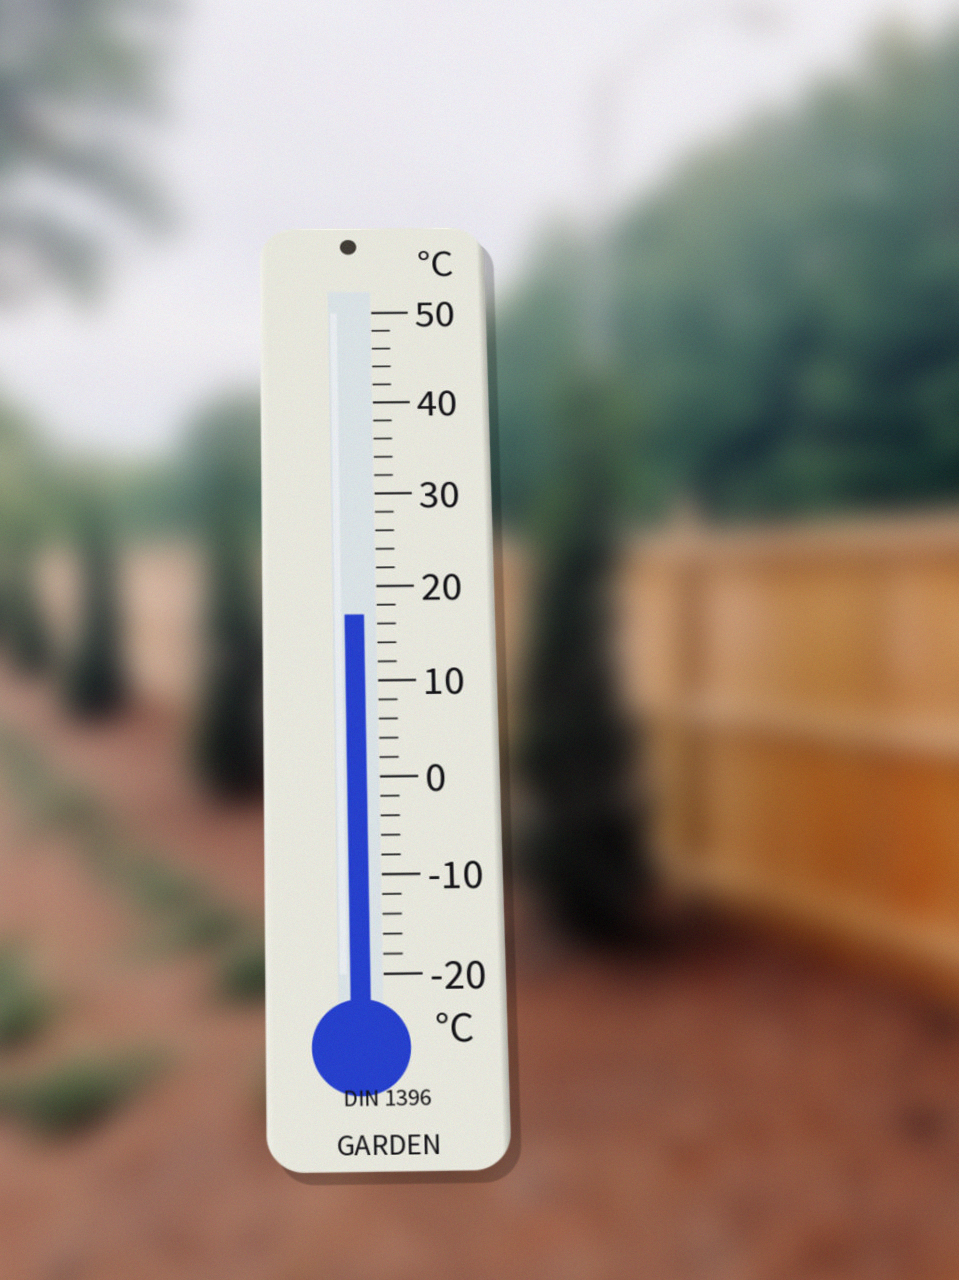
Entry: 17 °C
